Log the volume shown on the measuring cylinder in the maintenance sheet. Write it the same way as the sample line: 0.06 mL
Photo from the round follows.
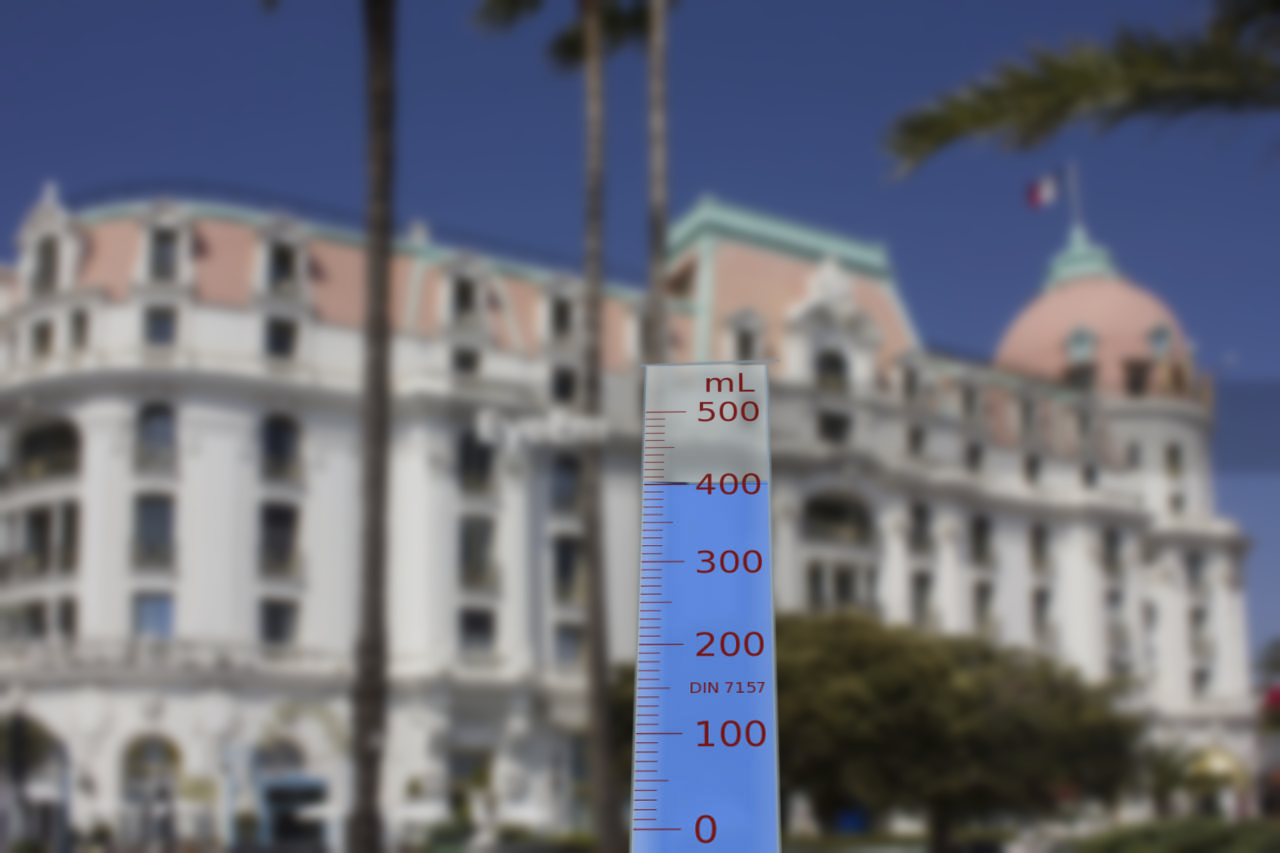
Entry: 400 mL
